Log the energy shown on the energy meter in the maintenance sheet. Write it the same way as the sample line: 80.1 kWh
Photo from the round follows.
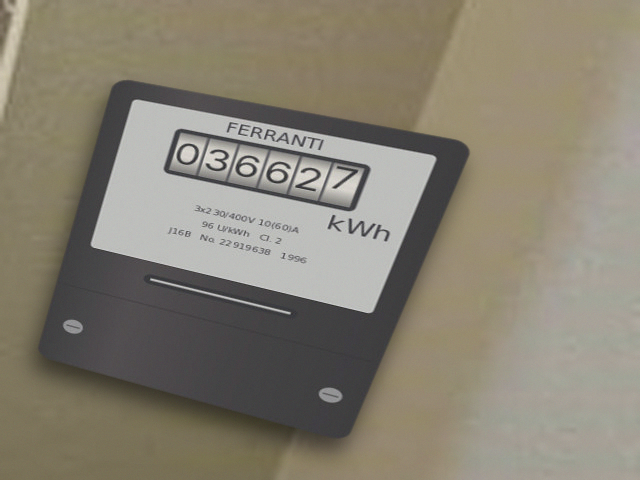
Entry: 36627 kWh
